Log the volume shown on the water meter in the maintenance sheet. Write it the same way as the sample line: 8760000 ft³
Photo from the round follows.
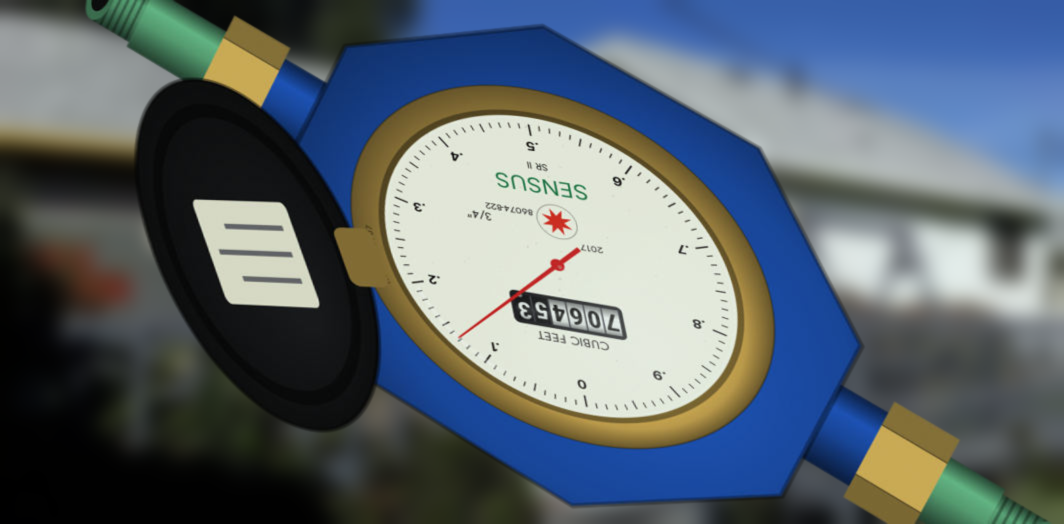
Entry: 706453.13 ft³
